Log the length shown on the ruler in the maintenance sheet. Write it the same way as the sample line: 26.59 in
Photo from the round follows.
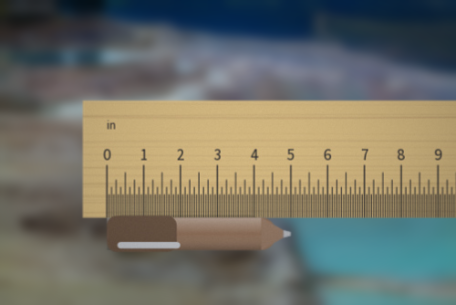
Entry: 5 in
